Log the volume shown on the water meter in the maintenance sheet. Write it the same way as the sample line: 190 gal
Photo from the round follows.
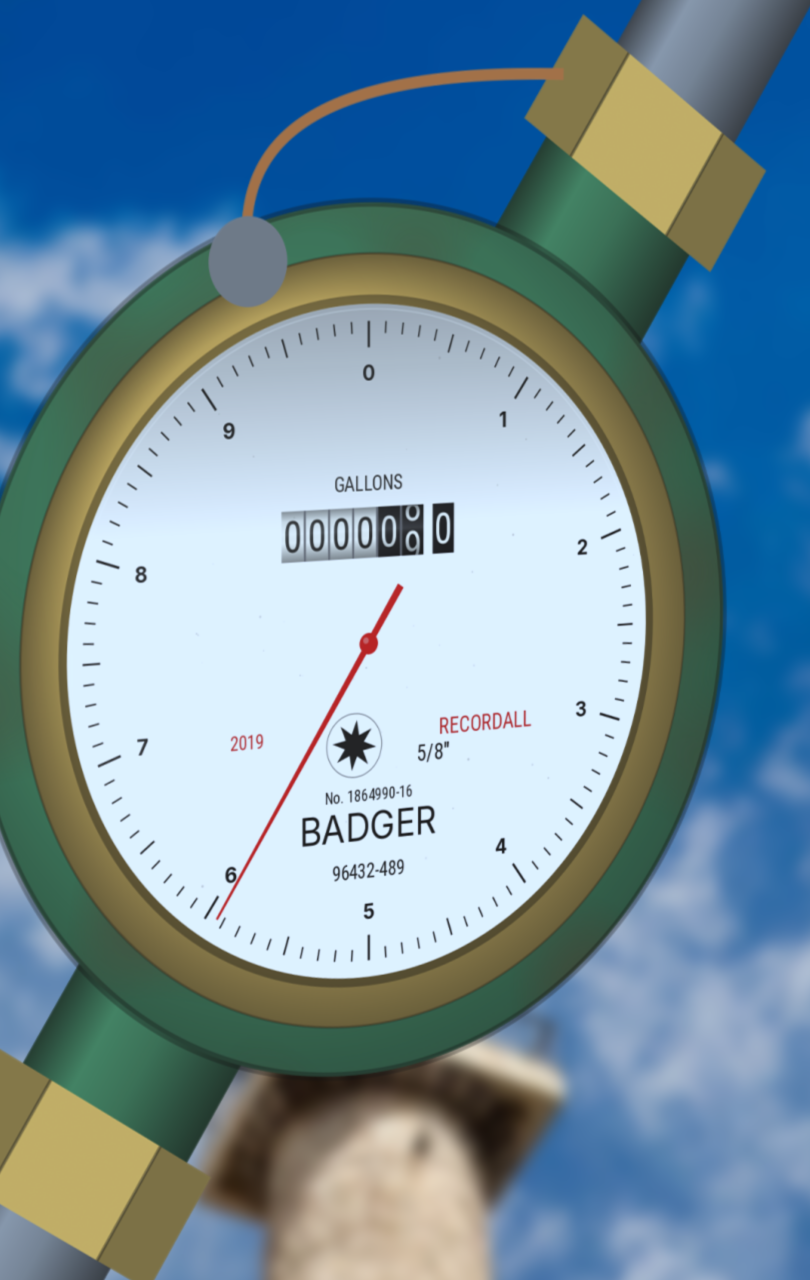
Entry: 85.9 gal
